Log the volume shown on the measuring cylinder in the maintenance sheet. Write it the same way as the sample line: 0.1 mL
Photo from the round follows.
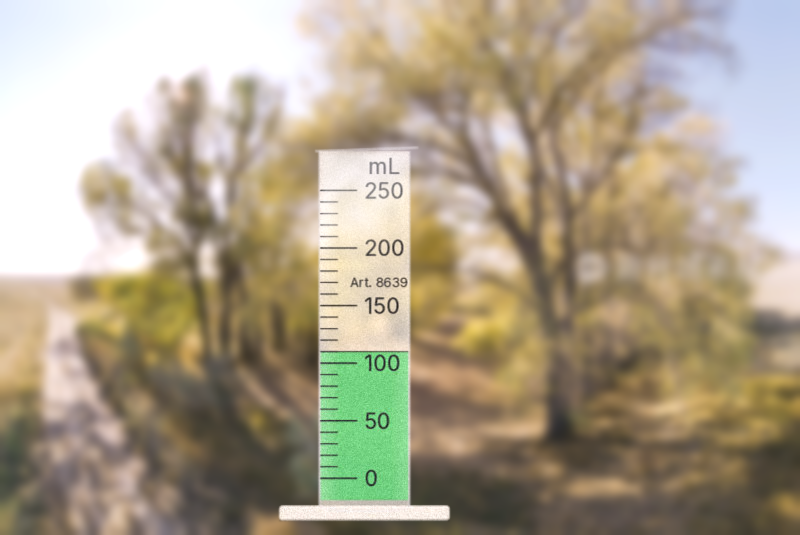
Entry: 110 mL
